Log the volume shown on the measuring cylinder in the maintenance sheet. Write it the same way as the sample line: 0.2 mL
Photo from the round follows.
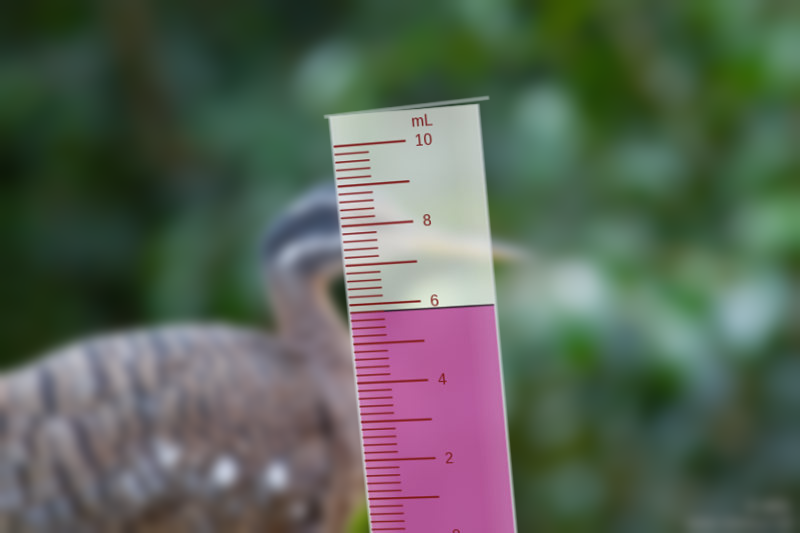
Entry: 5.8 mL
